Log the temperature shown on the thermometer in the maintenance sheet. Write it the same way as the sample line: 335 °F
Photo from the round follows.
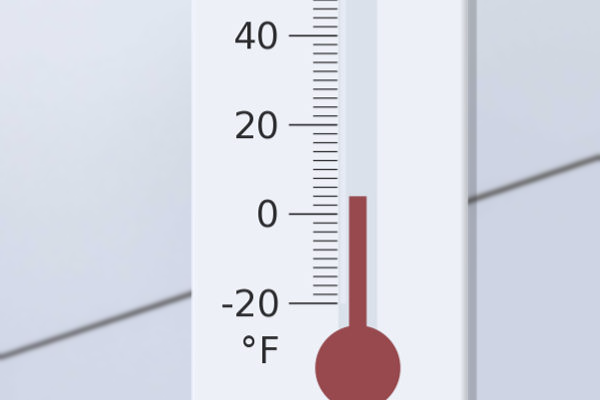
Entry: 4 °F
